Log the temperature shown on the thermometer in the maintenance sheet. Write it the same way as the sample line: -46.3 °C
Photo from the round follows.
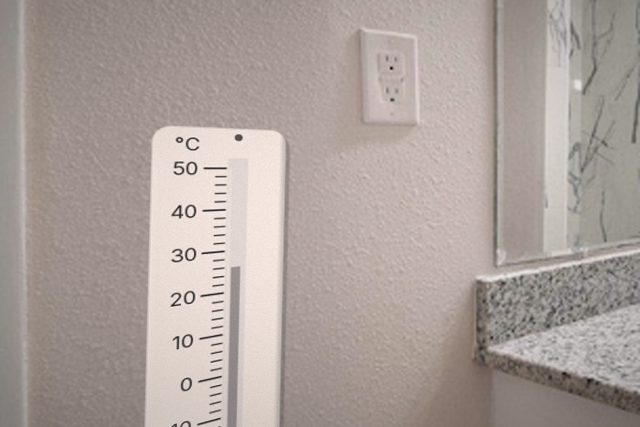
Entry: 26 °C
